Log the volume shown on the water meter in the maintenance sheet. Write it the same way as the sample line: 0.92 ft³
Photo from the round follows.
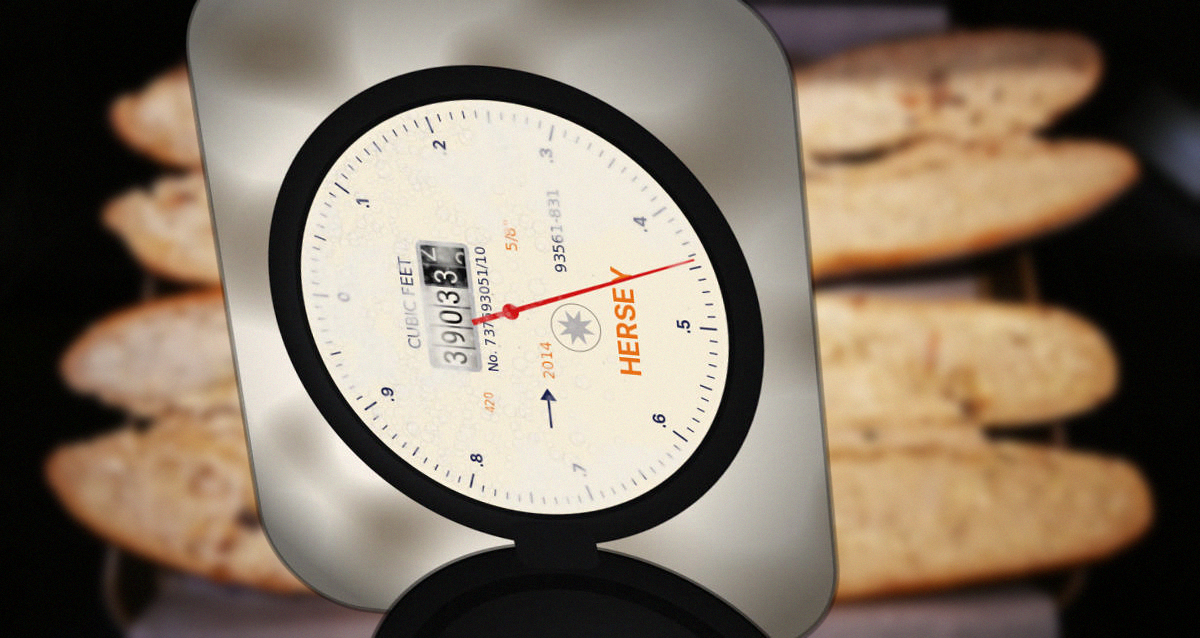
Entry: 390332.44 ft³
